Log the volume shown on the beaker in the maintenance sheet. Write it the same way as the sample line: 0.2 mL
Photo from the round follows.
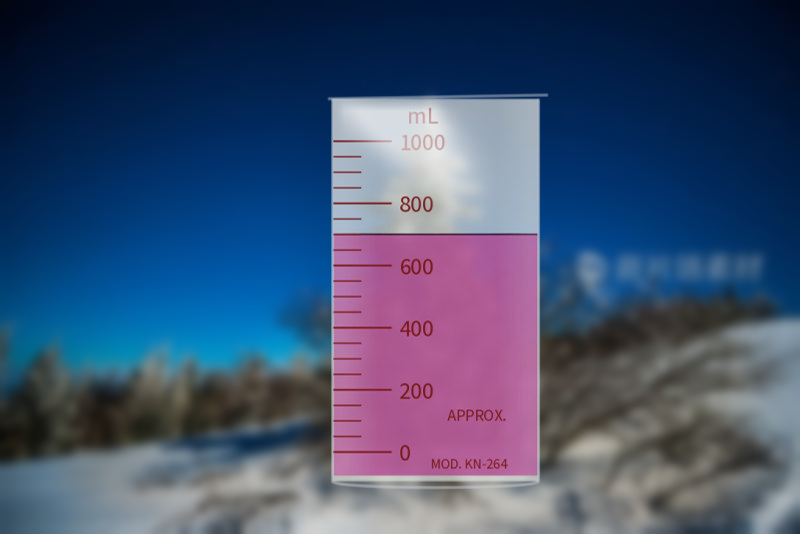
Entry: 700 mL
